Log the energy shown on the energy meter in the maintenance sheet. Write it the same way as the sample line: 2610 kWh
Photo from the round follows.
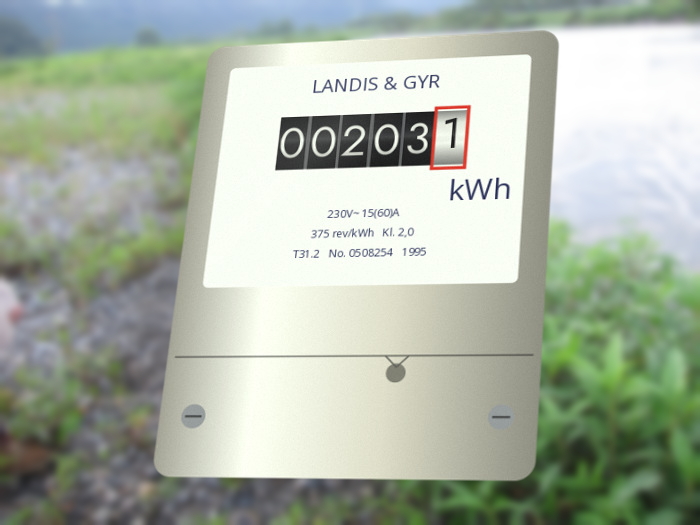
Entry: 203.1 kWh
